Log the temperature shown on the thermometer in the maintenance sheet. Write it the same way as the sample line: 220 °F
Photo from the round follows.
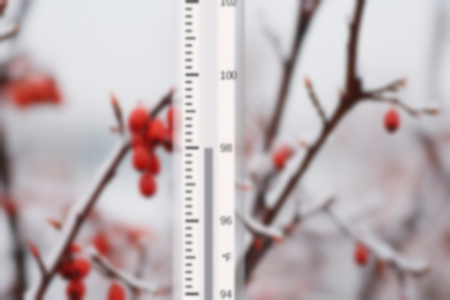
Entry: 98 °F
